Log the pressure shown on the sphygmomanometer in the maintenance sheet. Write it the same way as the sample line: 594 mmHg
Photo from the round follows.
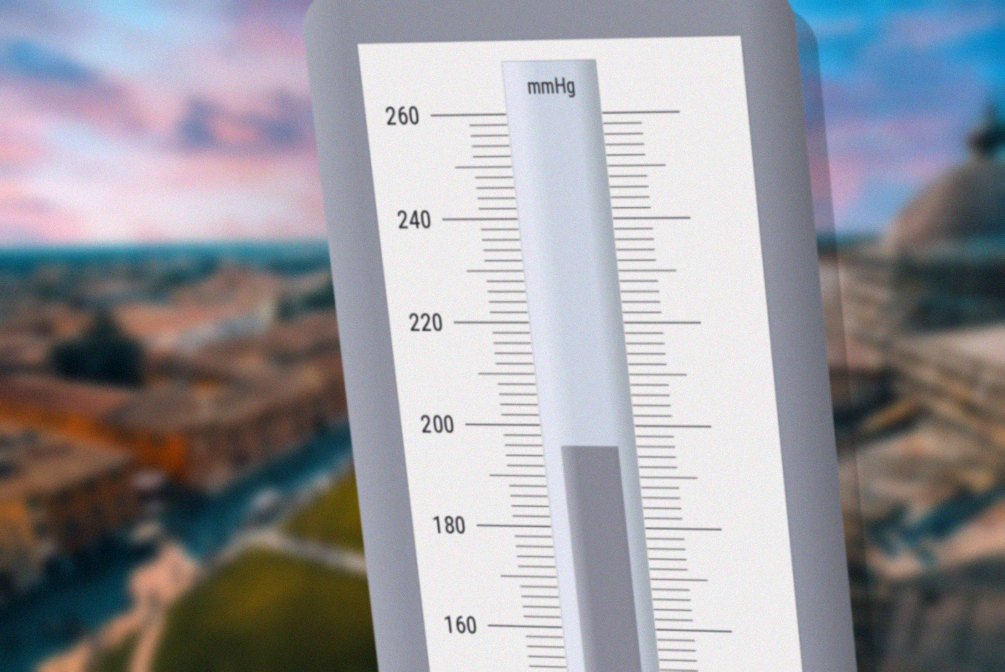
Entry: 196 mmHg
